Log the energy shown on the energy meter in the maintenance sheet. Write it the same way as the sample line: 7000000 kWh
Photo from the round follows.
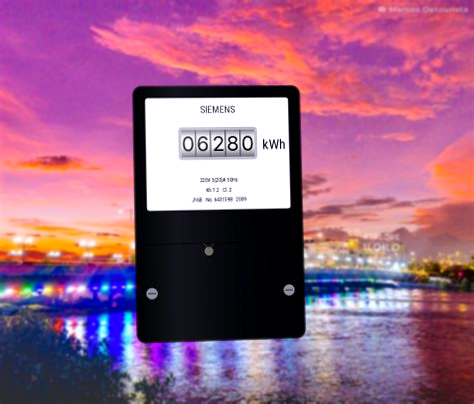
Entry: 6280 kWh
